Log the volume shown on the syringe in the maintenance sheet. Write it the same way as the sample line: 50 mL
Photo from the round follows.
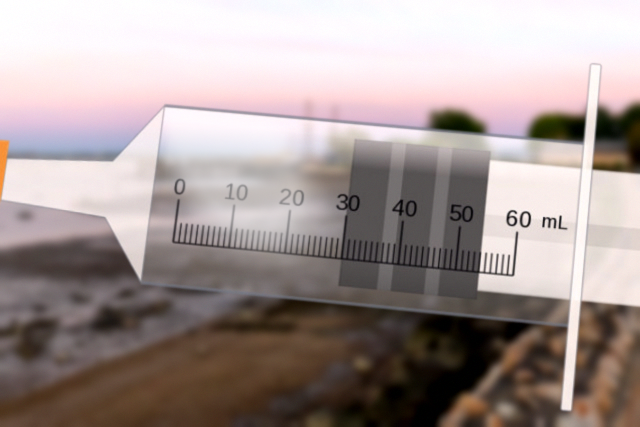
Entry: 30 mL
